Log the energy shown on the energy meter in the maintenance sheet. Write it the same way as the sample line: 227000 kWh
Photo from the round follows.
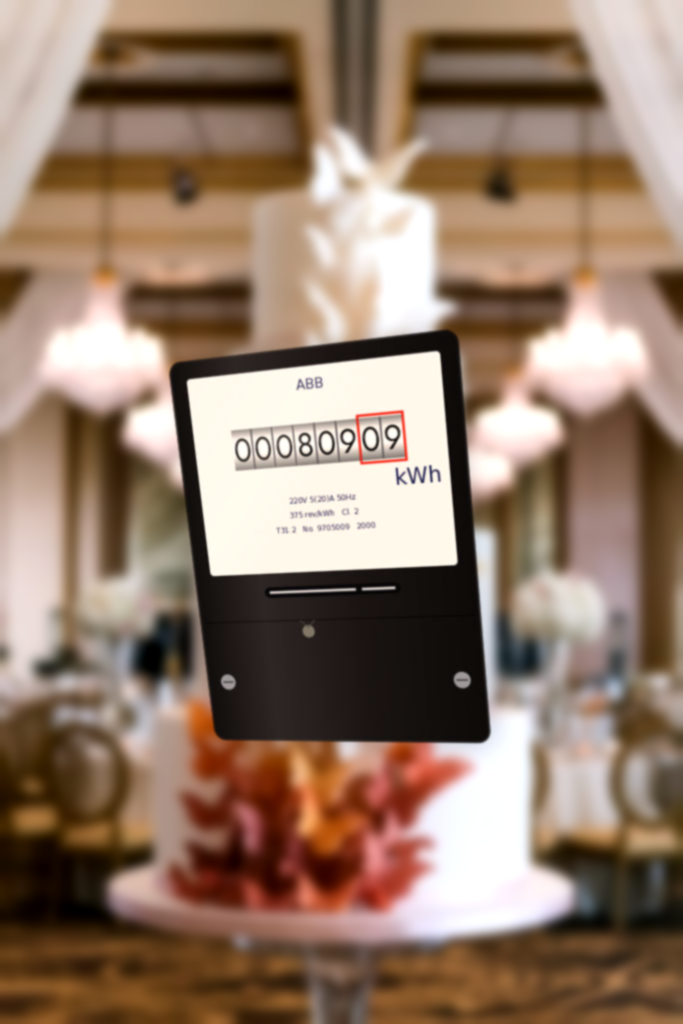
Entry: 809.09 kWh
